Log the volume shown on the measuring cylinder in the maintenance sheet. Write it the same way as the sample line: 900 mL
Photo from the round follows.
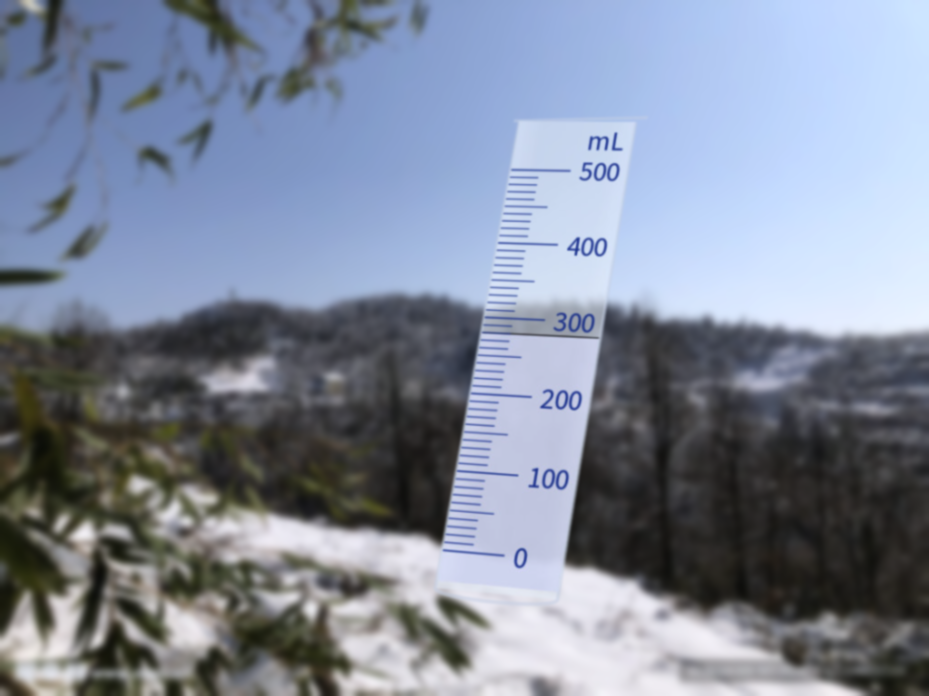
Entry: 280 mL
